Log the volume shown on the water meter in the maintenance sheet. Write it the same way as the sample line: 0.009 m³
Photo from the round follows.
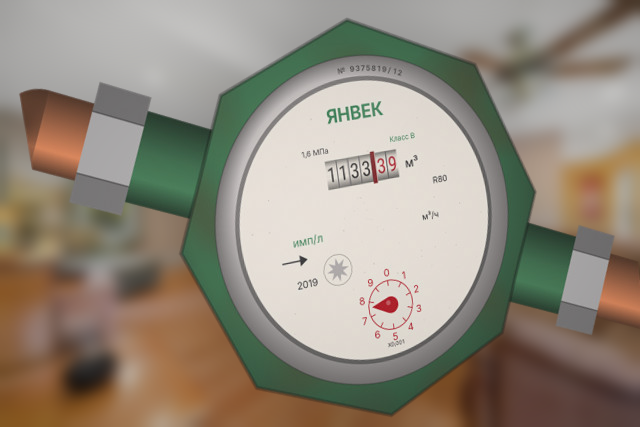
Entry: 1133.397 m³
